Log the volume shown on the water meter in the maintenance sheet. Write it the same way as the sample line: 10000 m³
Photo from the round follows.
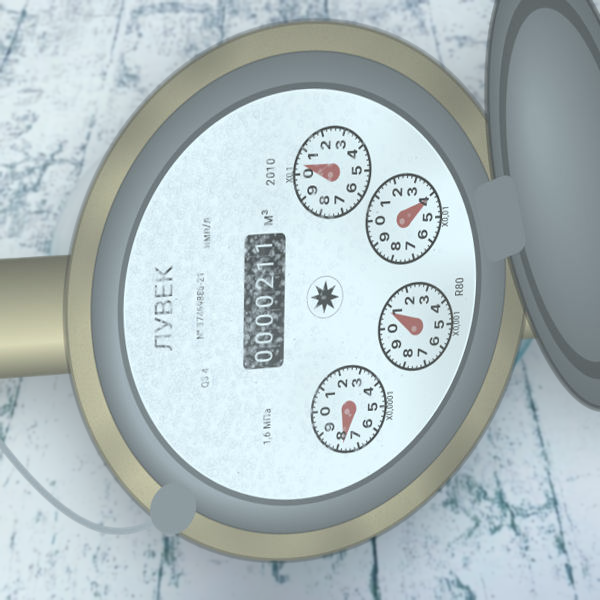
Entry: 211.0407 m³
